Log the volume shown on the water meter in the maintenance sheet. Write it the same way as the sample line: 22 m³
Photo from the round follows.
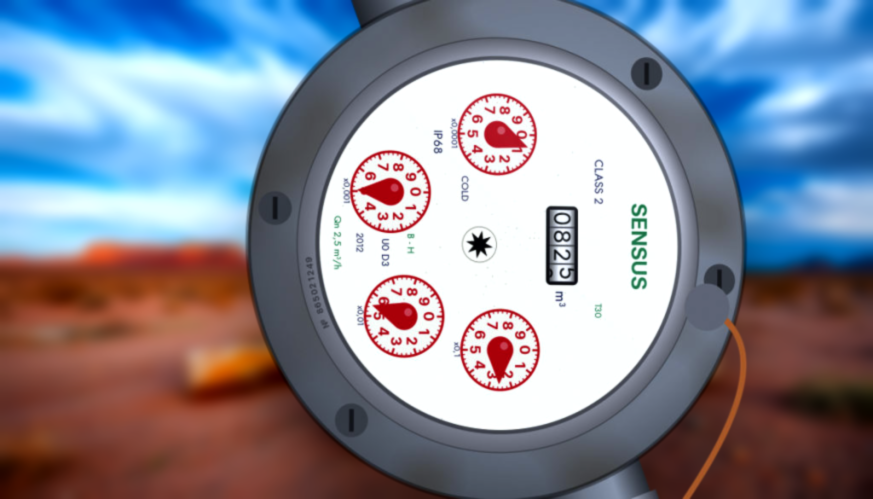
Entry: 825.2550 m³
